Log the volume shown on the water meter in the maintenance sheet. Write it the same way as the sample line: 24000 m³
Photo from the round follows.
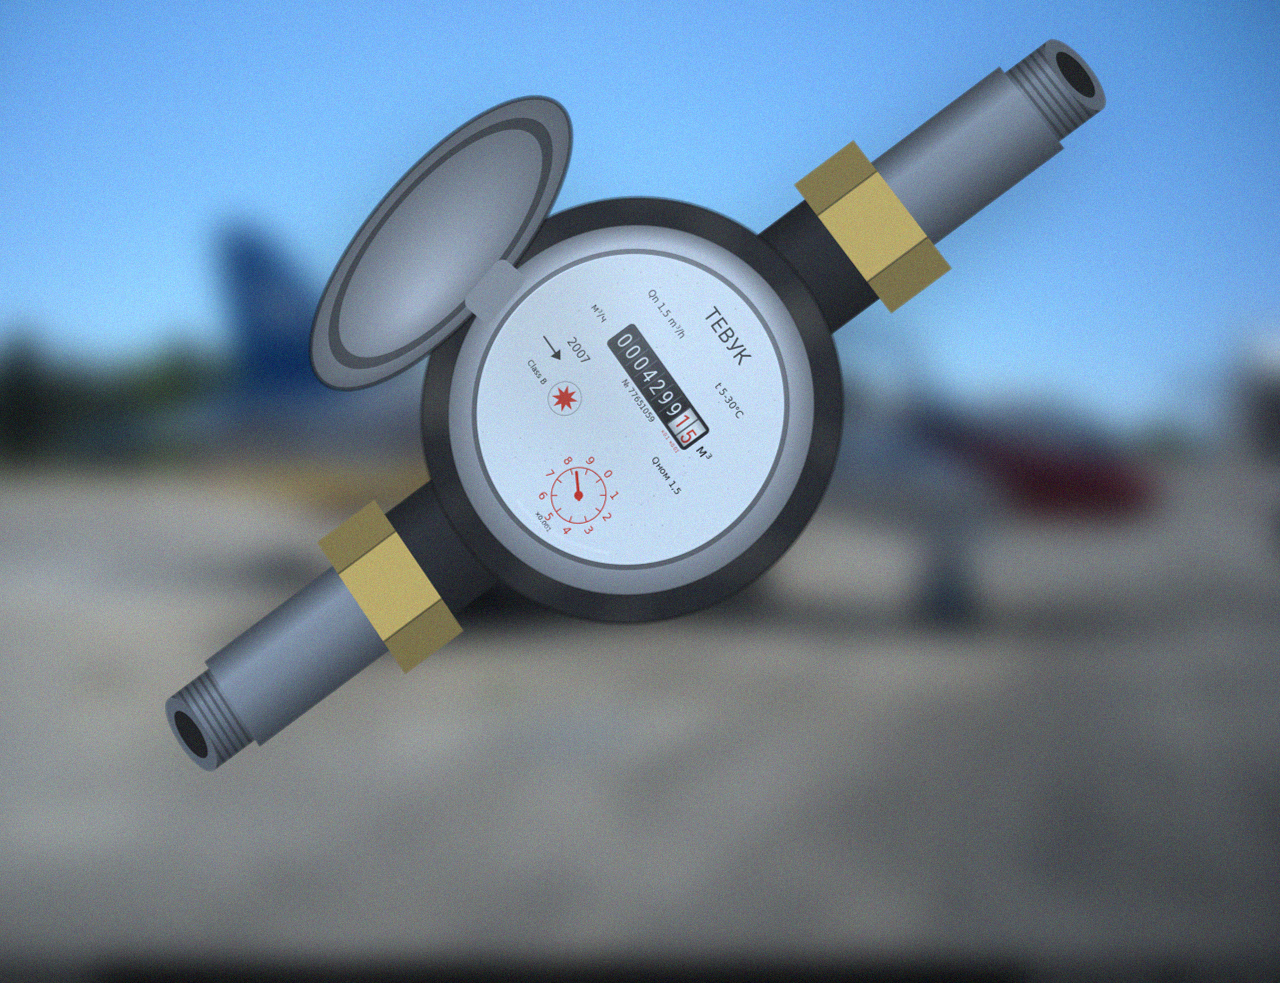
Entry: 4299.148 m³
